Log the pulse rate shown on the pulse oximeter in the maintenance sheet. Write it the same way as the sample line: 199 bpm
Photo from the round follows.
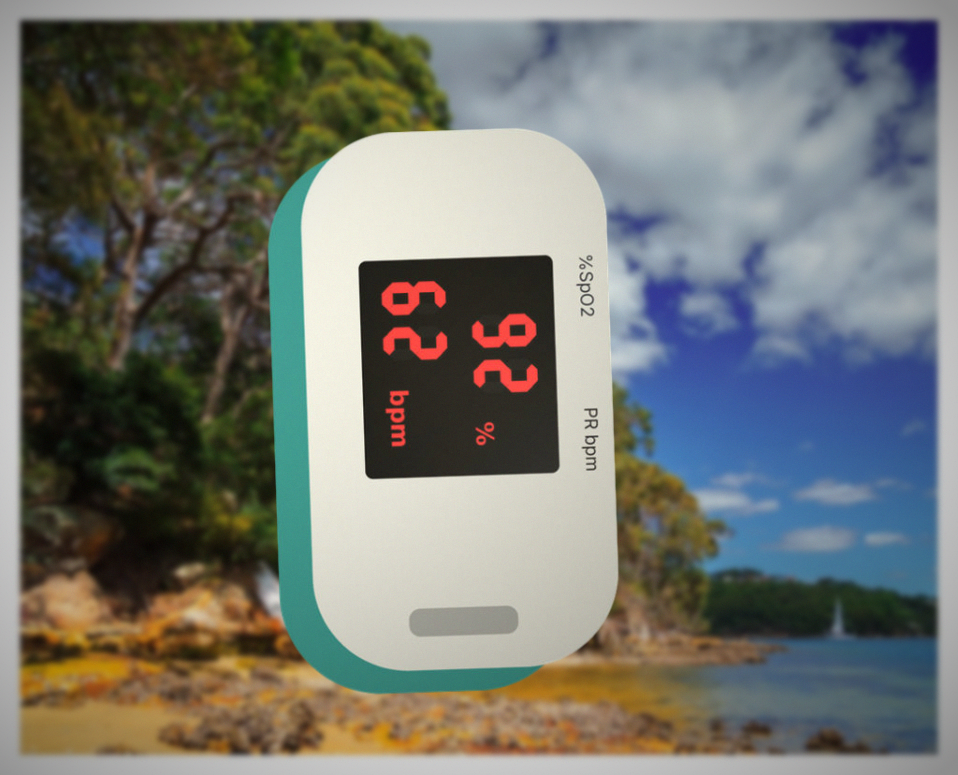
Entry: 62 bpm
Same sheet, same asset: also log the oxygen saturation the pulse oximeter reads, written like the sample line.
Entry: 92 %
